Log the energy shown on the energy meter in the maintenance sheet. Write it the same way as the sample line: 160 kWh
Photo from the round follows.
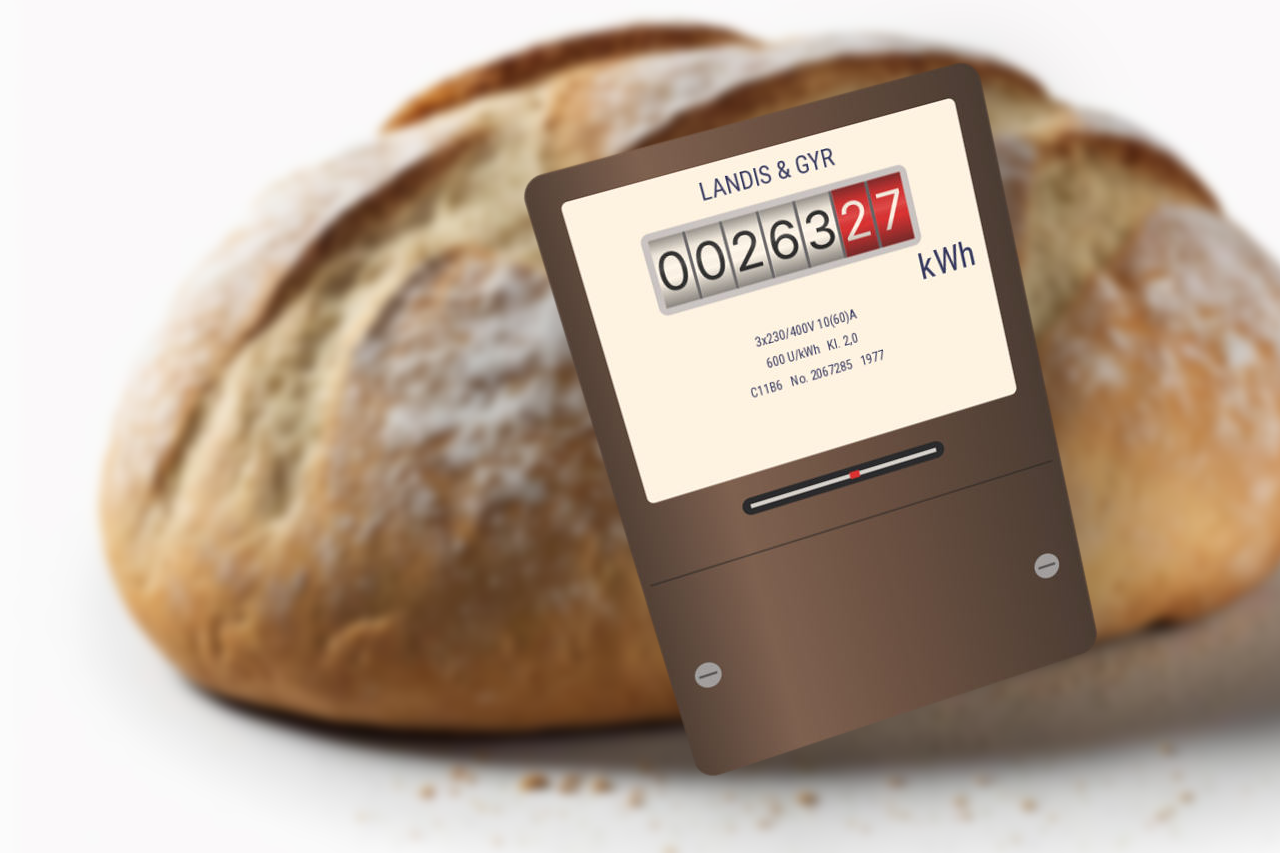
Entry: 263.27 kWh
